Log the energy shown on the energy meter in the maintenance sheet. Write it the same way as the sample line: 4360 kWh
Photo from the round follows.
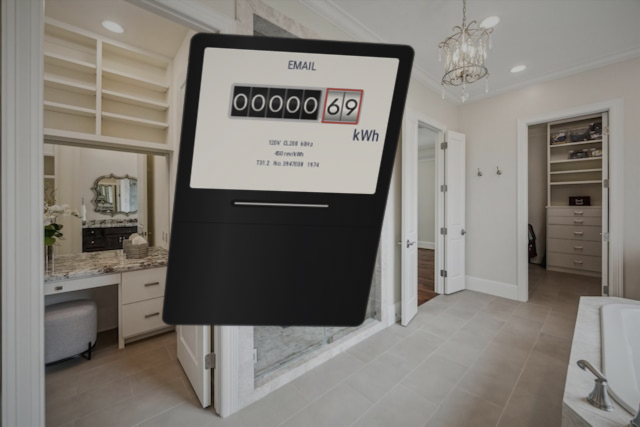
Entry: 0.69 kWh
